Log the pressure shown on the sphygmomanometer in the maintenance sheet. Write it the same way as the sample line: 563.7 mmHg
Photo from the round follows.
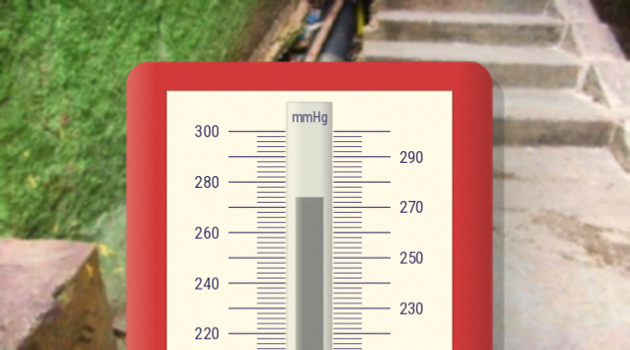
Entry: 274 mmHg
